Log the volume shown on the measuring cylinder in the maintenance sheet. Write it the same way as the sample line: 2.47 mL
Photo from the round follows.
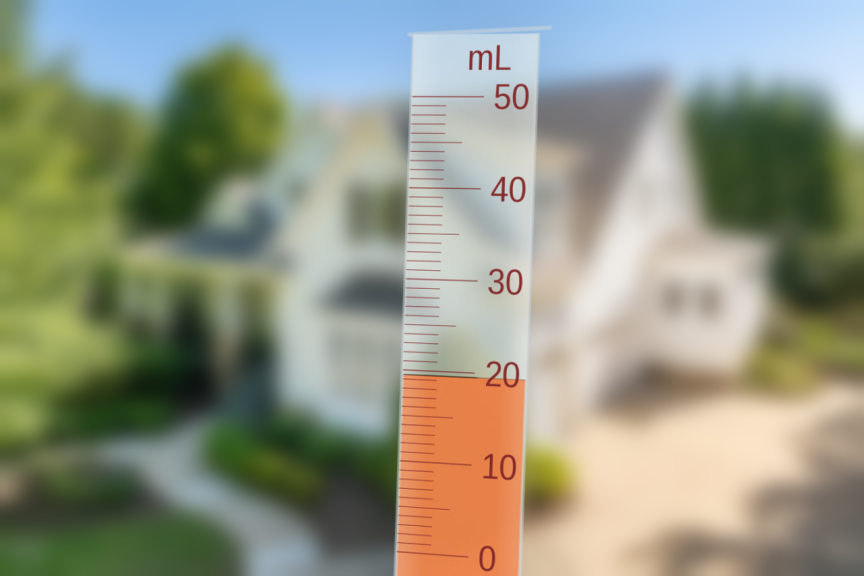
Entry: 19.5 mL
